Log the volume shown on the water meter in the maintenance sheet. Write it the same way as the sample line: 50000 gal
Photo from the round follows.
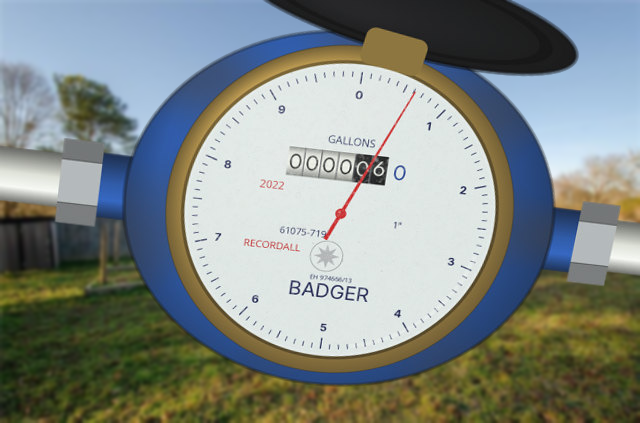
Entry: 60.6 gal
